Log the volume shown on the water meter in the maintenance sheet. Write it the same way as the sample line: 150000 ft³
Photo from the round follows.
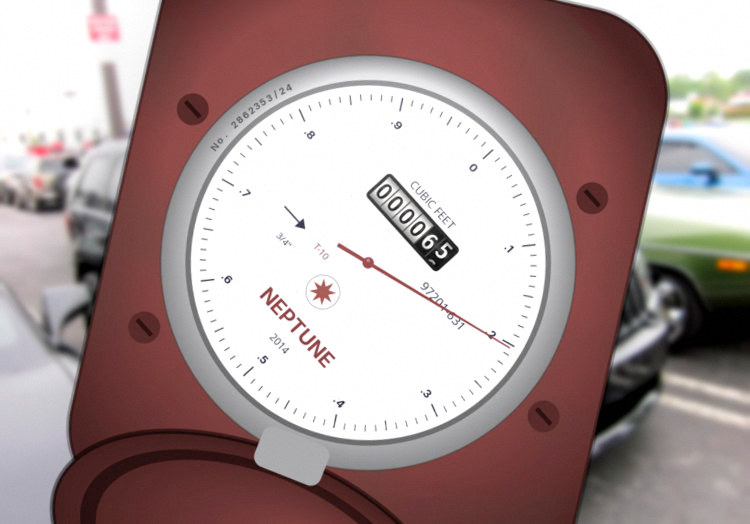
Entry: 65.20 ft³
